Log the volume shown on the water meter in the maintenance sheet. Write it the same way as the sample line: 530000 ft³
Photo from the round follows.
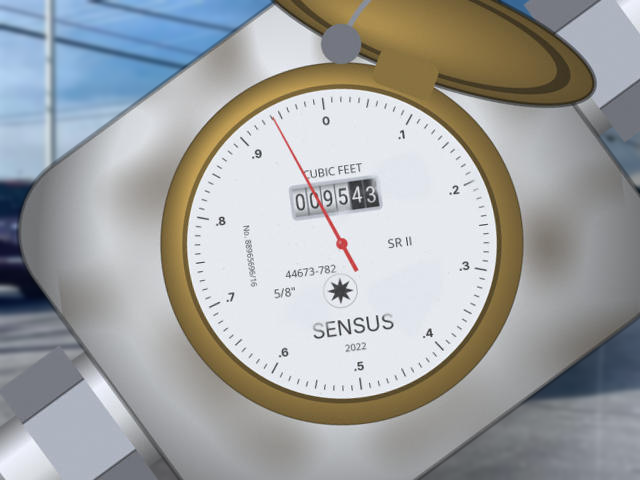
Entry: 9542.94 ft³
